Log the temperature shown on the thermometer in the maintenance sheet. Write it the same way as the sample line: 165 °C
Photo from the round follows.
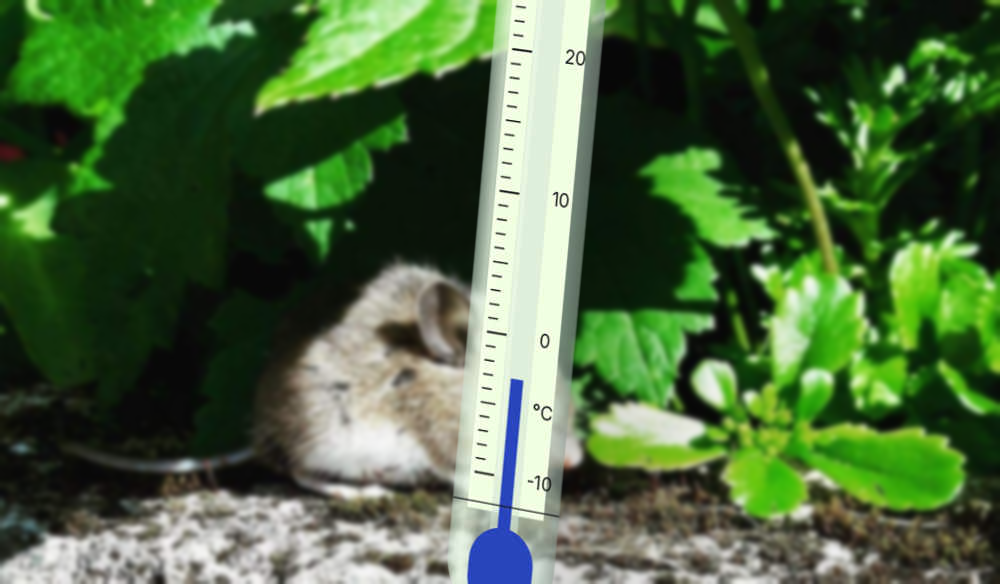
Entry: -3 °C
